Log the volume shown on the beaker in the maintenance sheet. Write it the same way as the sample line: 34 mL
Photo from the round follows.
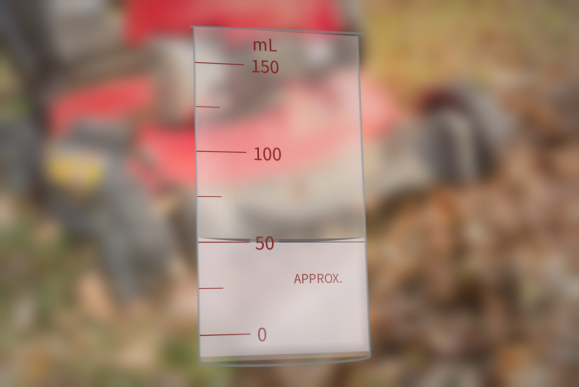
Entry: 50 mL
